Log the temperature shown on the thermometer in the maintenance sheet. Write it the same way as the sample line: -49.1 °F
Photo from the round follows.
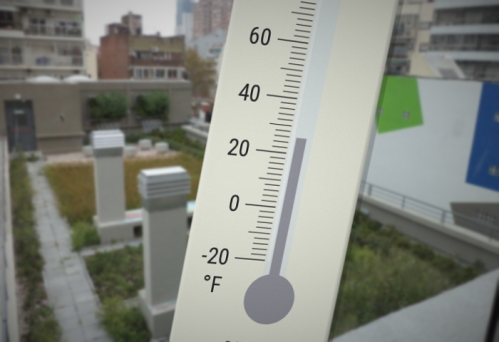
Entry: 26 °F
